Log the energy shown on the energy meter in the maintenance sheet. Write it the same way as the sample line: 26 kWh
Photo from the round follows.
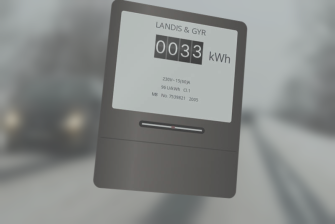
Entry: 33 kWh
